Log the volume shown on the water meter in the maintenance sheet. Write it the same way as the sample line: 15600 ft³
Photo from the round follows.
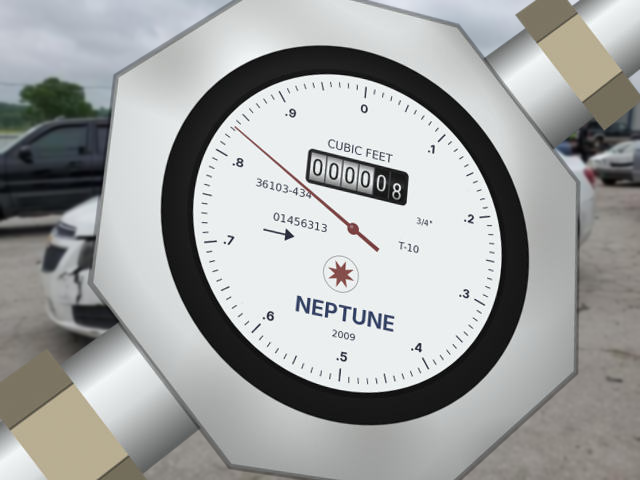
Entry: 7.83 ft³
